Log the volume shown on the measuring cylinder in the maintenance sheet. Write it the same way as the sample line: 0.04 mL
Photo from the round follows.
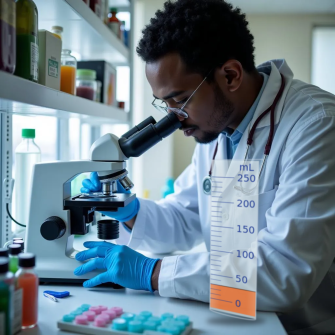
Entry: 30 mL
